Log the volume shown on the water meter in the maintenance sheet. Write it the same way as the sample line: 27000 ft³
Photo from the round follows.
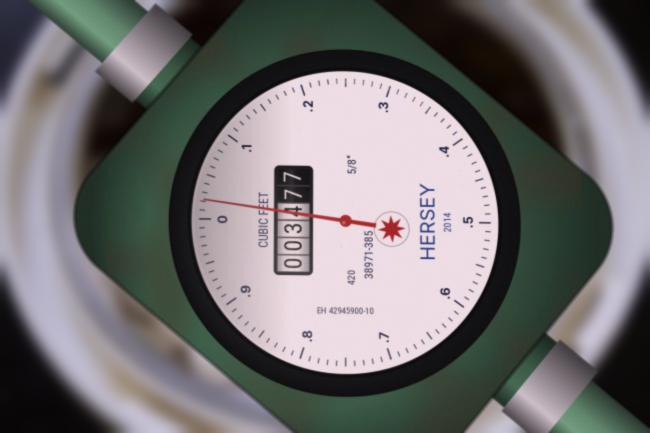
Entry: 3477.02 ft³
